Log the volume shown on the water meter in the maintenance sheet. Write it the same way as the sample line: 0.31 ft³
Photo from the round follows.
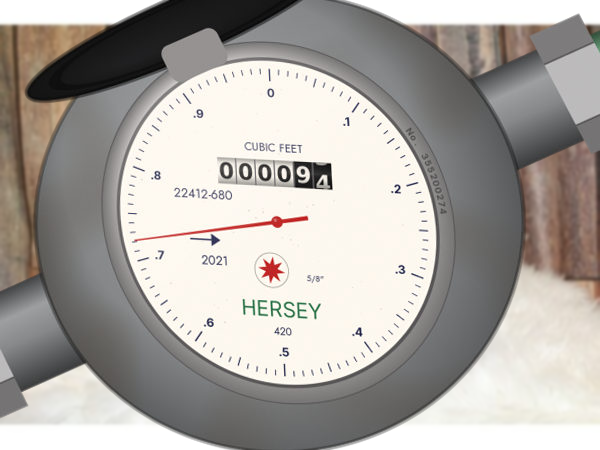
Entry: 93.72 ft³
